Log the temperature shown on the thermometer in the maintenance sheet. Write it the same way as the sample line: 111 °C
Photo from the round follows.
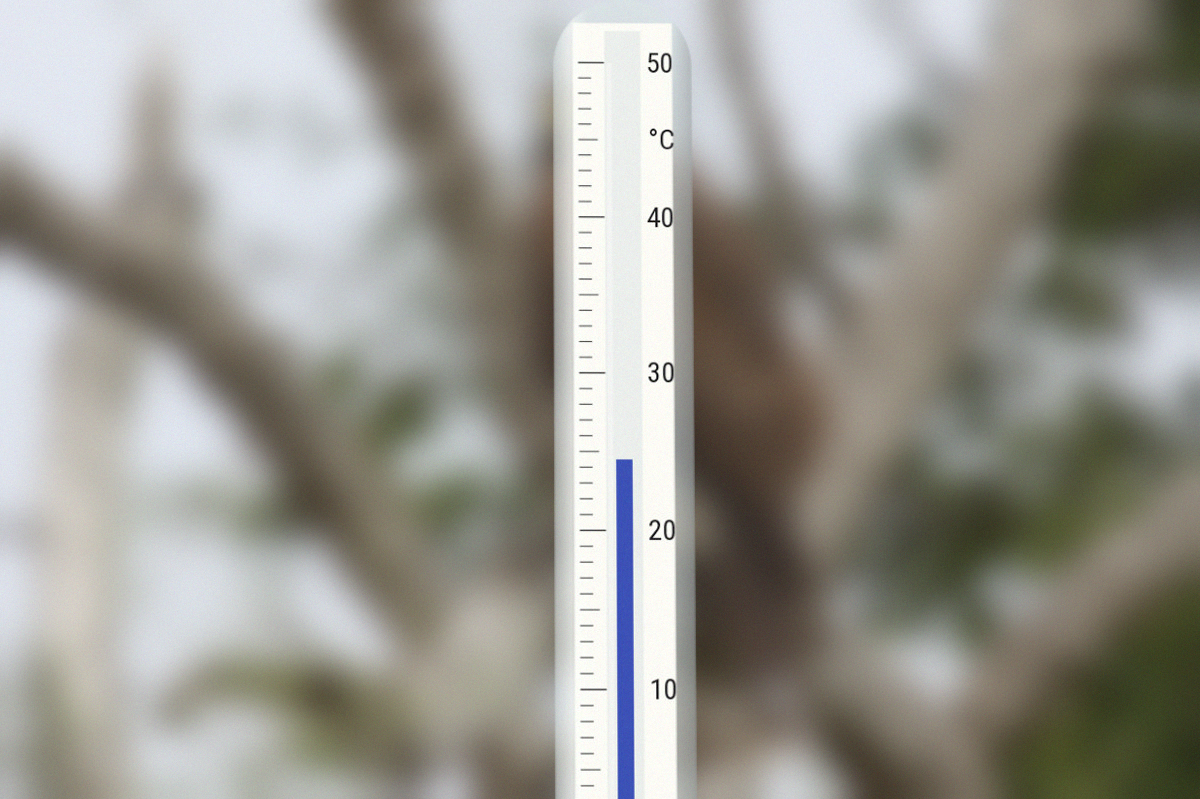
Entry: 24.5 °C
